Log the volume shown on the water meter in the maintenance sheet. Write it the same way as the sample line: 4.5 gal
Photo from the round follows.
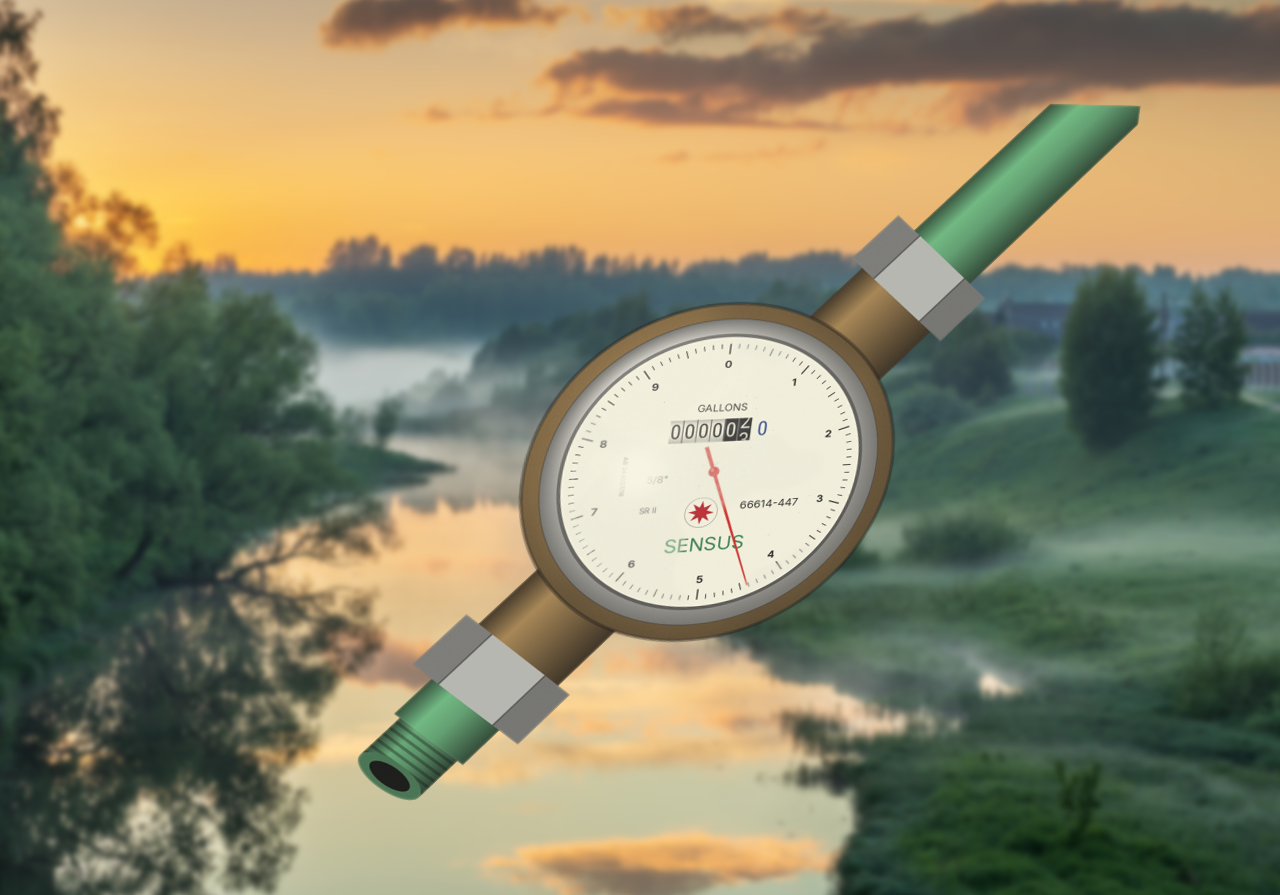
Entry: 24.4 gal
